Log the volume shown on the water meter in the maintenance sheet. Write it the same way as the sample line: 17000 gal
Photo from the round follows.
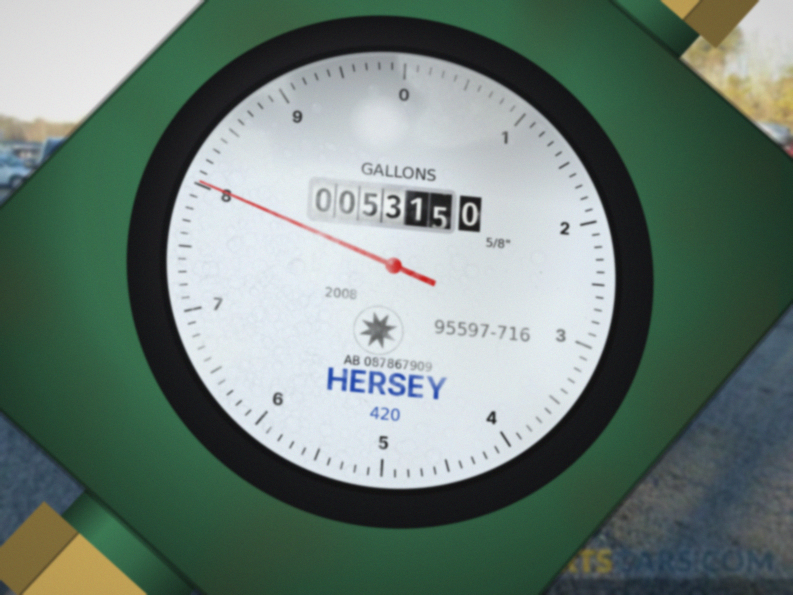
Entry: 53148.0 gal
